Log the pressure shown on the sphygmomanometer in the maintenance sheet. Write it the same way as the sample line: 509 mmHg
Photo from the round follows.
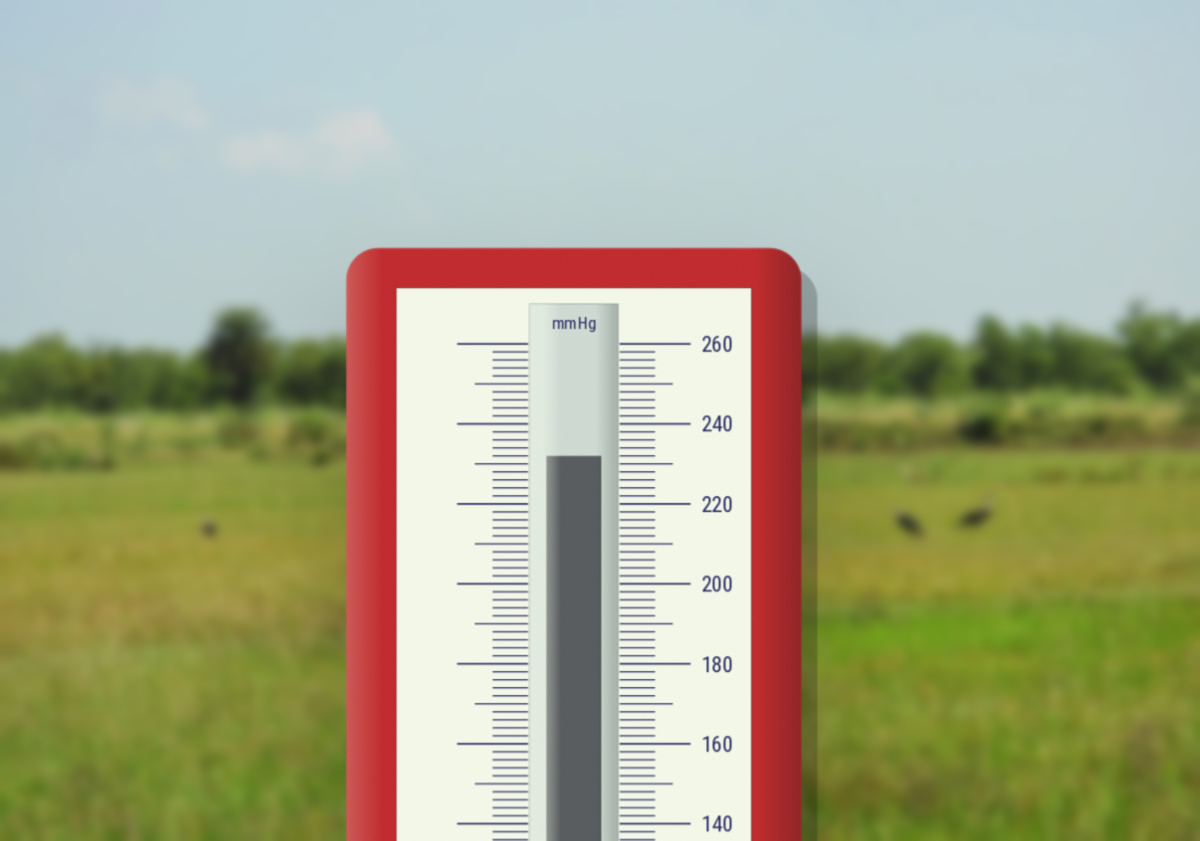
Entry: 232 mmHg
